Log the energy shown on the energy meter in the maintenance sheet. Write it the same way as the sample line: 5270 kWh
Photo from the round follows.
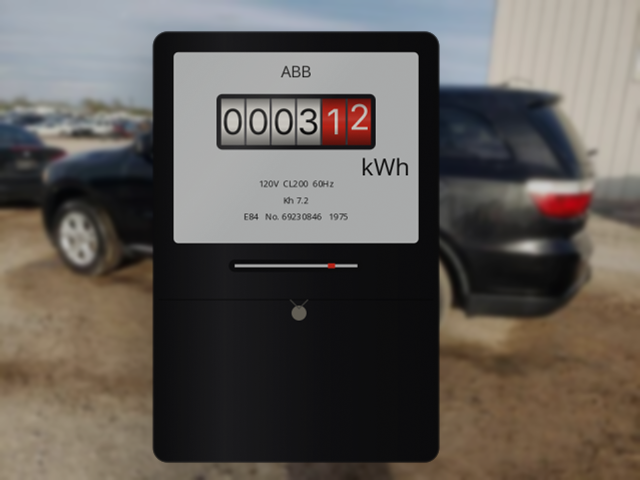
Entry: 3.12 kWh
